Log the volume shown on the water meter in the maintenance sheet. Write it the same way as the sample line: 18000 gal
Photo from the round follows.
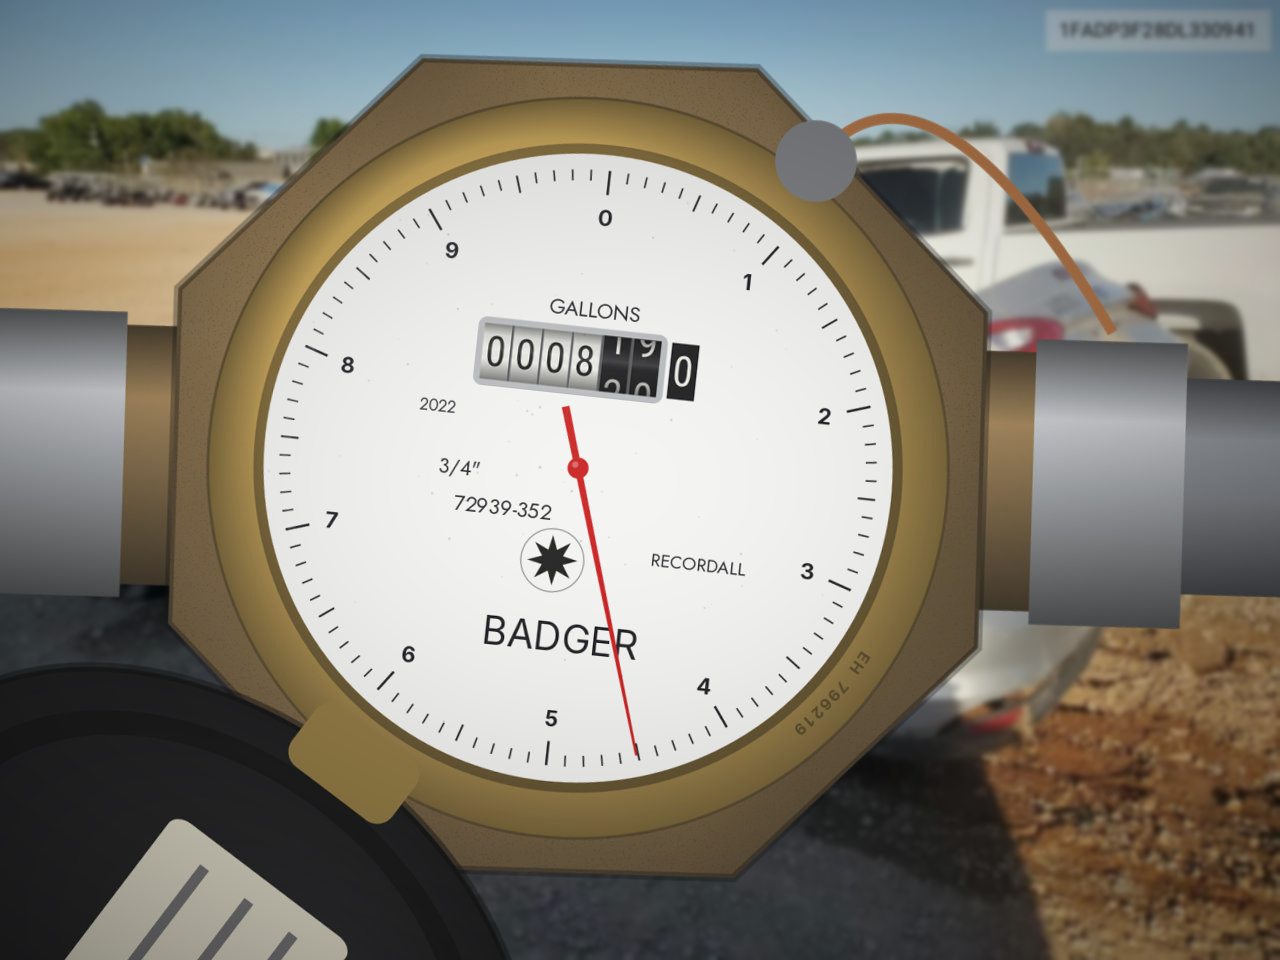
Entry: 8194.5 gal
